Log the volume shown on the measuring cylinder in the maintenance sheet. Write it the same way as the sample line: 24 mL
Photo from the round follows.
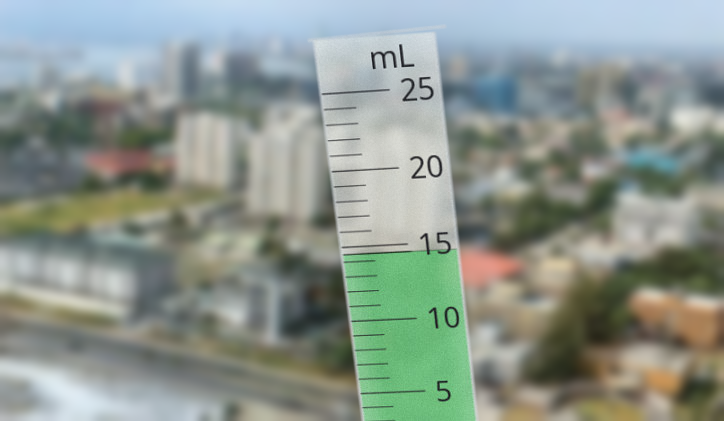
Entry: 14.5 mL
